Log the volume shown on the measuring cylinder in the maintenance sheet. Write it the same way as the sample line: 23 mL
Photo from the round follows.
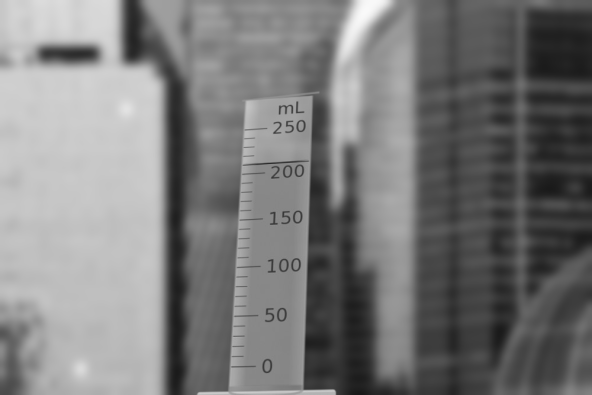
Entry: 210 mL
